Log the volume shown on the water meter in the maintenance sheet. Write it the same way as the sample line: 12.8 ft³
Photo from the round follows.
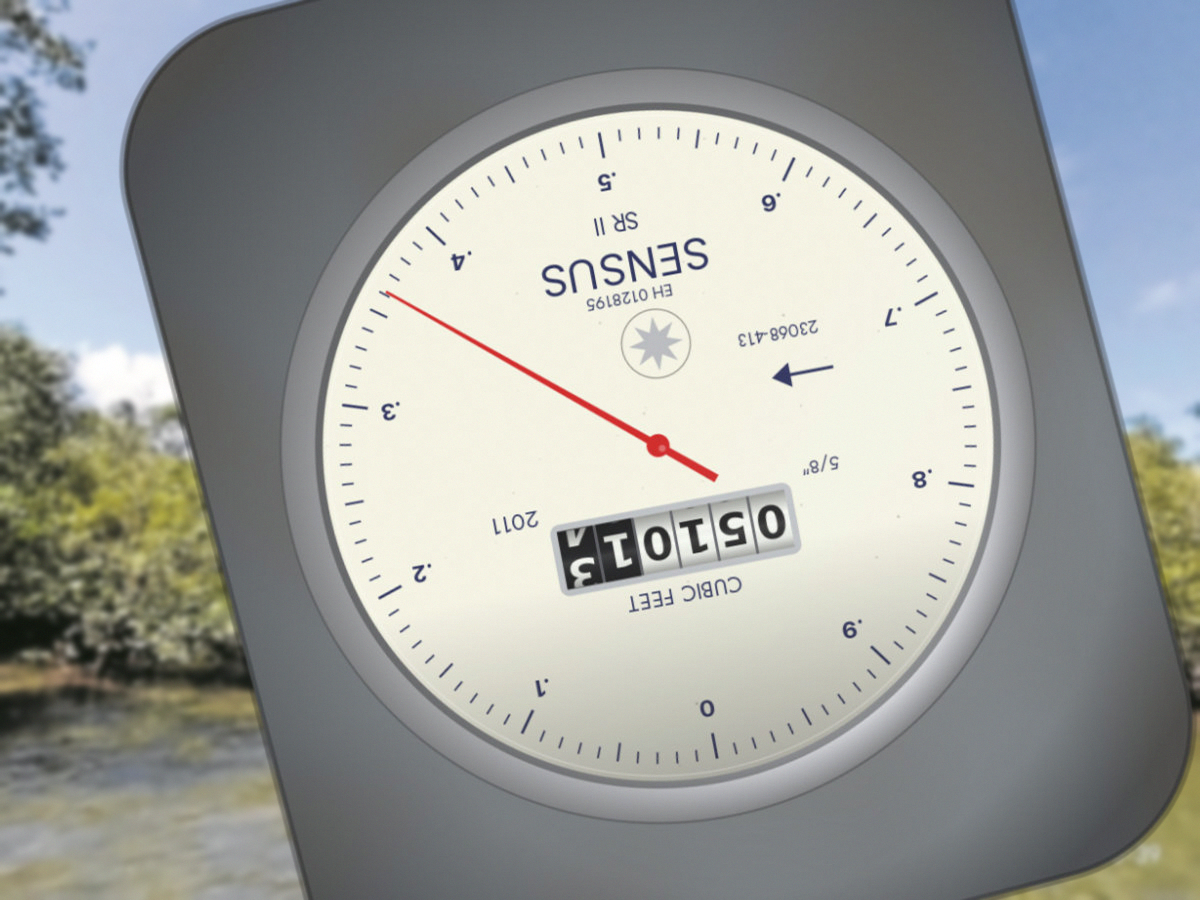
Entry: 51013.36 ft³
